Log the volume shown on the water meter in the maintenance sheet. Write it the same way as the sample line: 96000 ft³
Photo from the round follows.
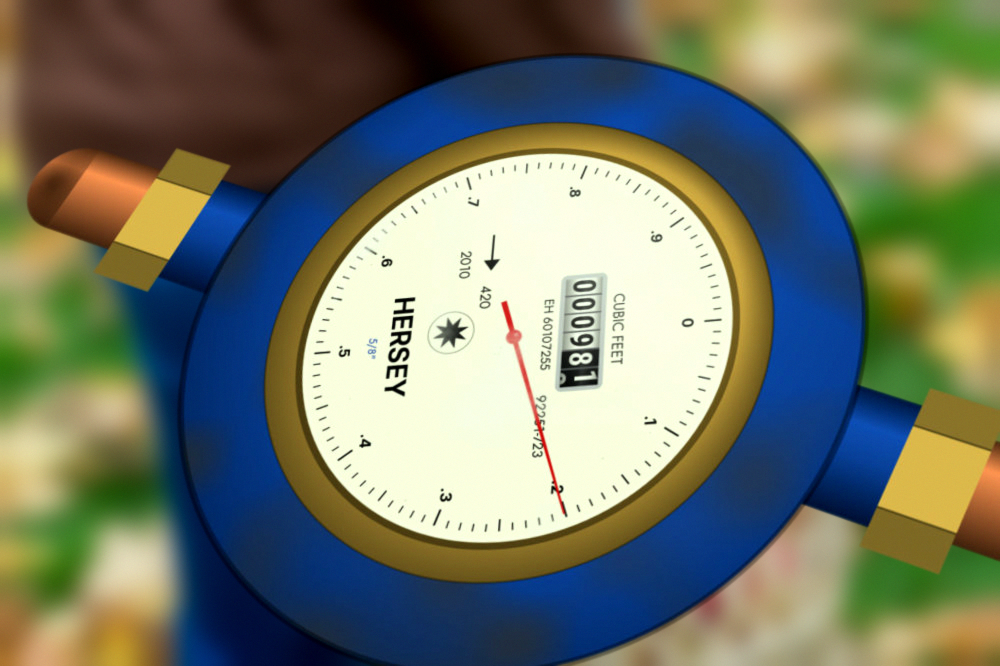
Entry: 981.20 ft³
